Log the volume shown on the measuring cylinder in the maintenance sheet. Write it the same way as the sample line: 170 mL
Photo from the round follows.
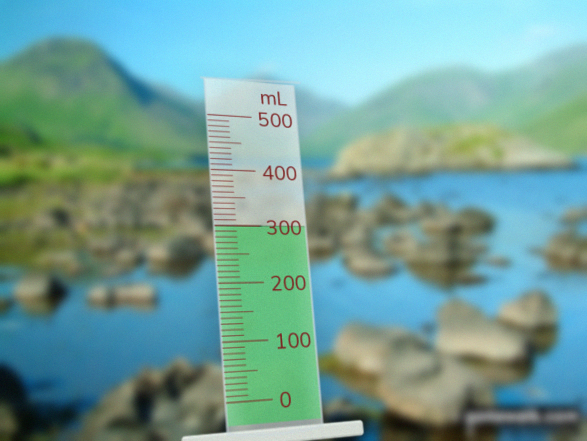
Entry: 300 mL
